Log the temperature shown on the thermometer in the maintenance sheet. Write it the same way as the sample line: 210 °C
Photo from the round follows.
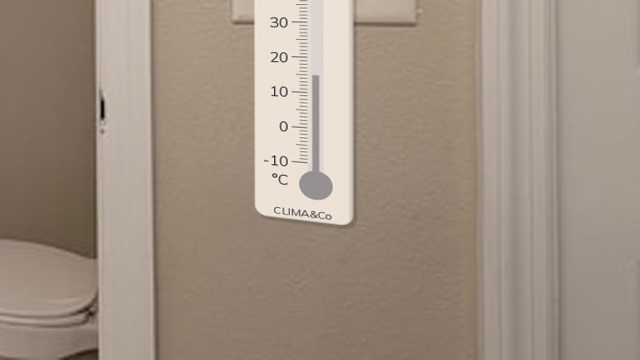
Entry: 15 °C
